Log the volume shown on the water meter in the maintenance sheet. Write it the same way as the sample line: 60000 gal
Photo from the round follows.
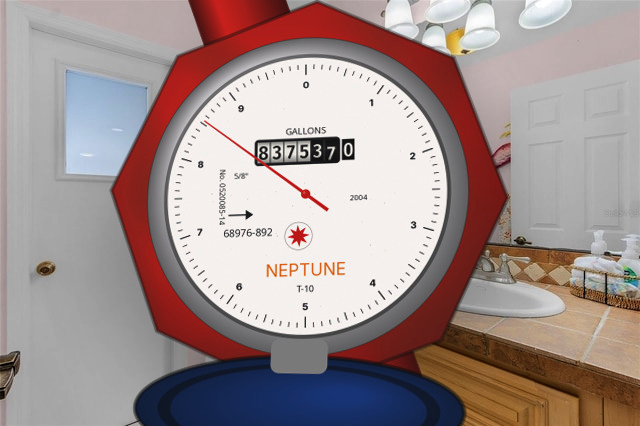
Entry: 8375368.5 gal
